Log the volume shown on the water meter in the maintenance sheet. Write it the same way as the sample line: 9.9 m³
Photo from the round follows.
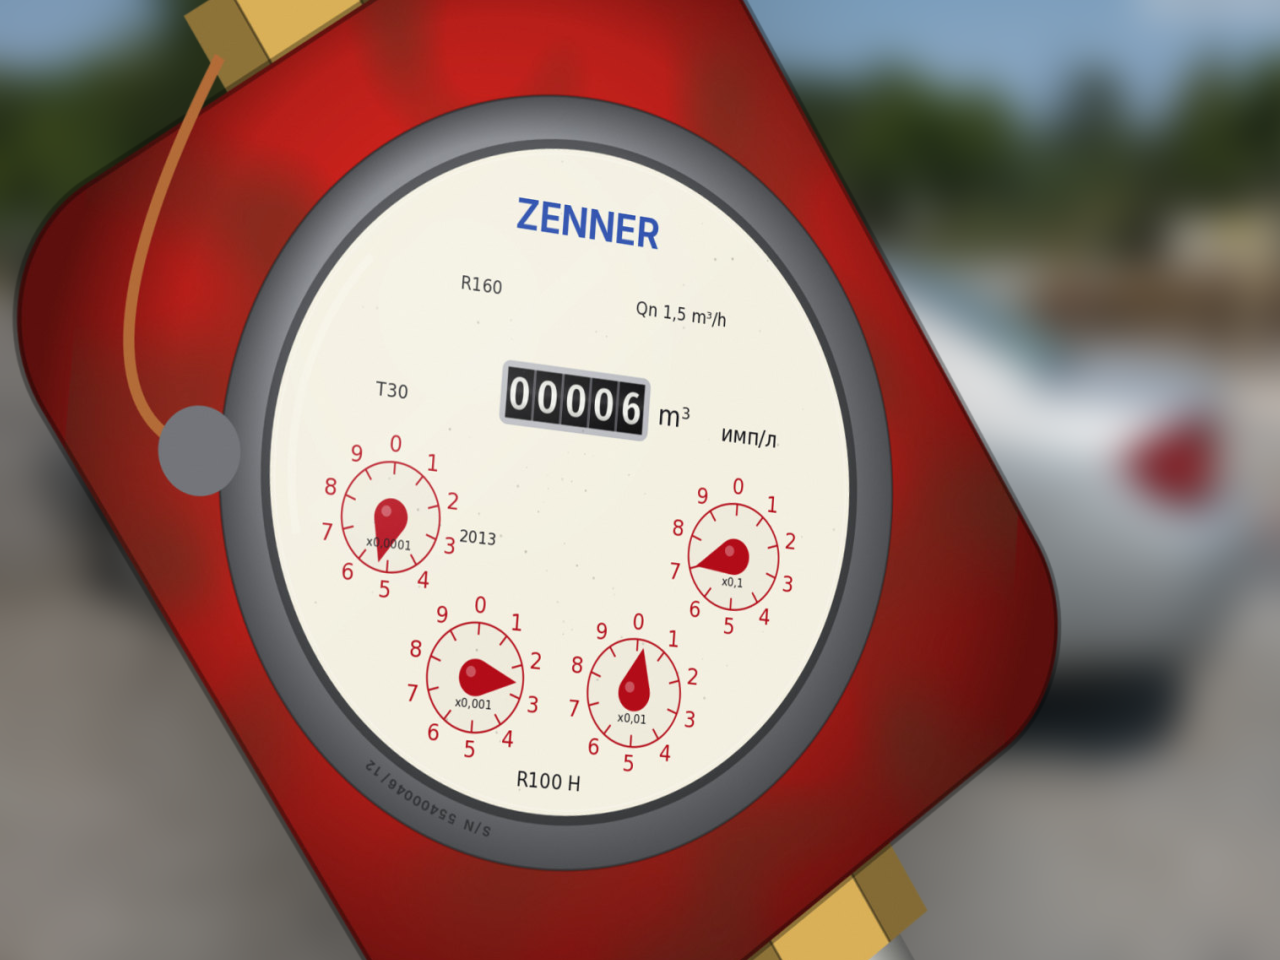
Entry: 6.7025 m³
